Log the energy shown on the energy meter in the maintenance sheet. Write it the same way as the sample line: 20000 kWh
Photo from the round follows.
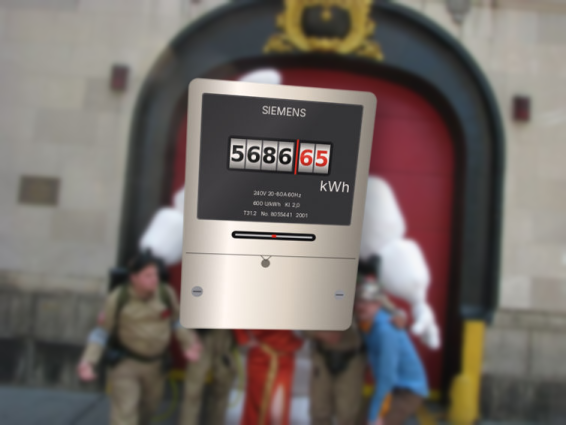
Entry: 5686.65 kWh
